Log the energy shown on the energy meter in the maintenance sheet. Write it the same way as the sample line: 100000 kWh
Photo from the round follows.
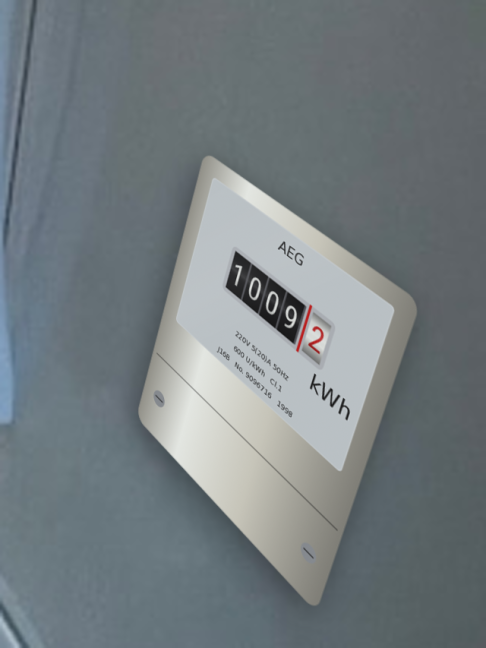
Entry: 1009.2 kWh
